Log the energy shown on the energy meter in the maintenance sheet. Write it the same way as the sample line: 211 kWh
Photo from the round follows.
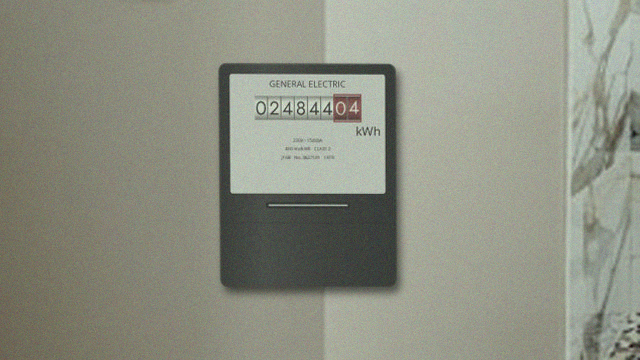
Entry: 24844.04 kWh
